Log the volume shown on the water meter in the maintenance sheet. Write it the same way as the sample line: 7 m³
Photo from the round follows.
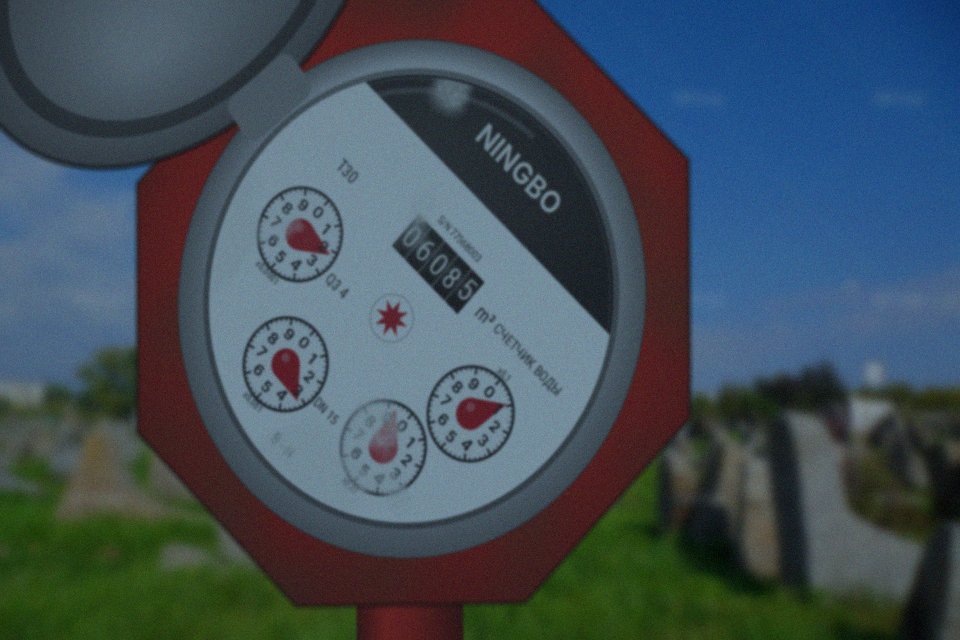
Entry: 6085.0932 m³
